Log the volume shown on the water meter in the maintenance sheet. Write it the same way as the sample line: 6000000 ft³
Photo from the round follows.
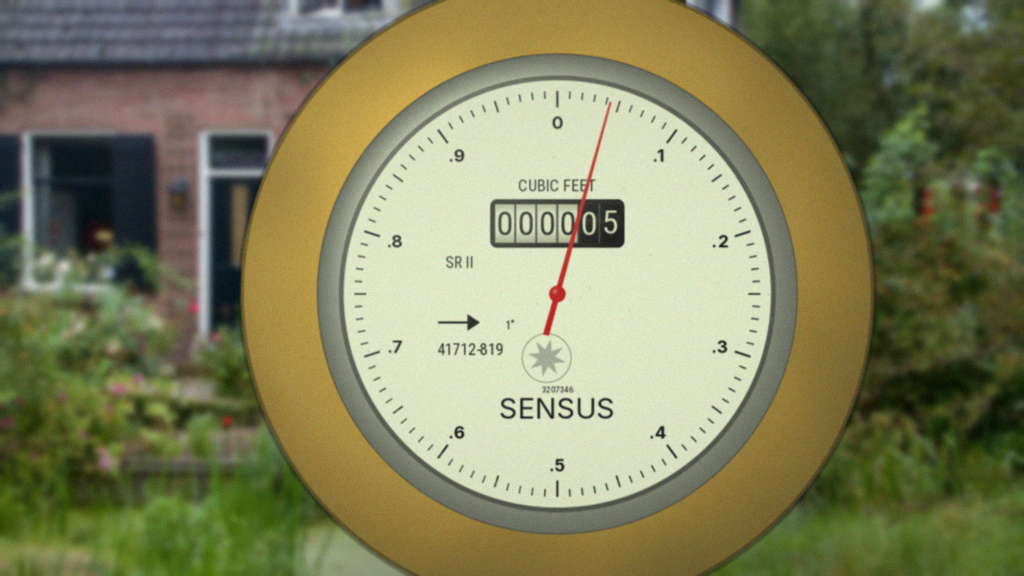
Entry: 5.04 ft³
